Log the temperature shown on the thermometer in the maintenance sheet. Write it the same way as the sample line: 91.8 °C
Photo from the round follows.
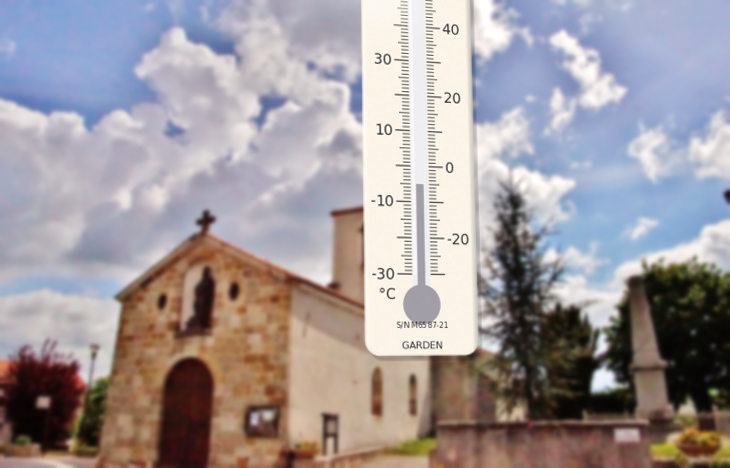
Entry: -5 °C
